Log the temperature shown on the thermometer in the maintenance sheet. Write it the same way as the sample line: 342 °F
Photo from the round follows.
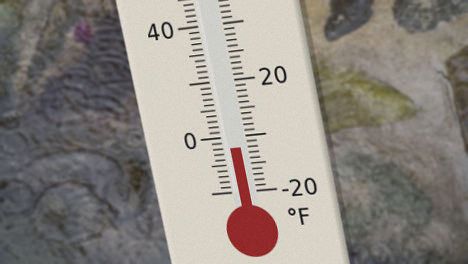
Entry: -4 °F
